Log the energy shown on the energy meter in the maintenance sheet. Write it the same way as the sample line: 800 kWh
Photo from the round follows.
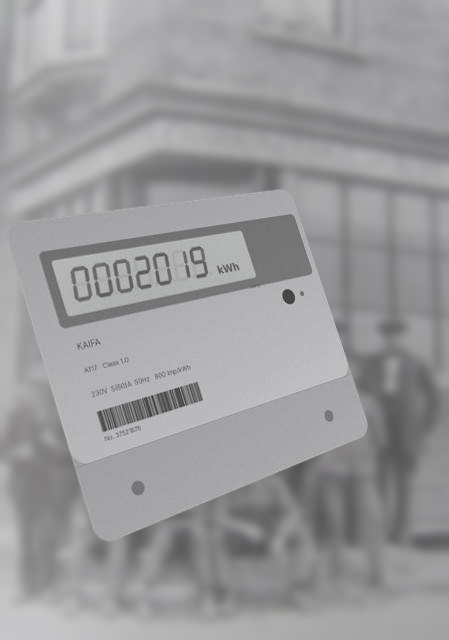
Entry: 2019 kWh
